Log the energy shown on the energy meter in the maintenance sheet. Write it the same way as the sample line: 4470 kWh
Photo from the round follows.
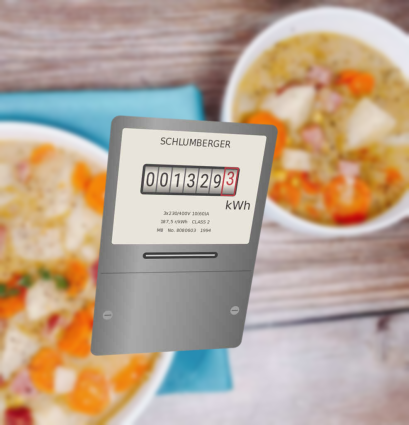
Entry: 1329.3 kWh
